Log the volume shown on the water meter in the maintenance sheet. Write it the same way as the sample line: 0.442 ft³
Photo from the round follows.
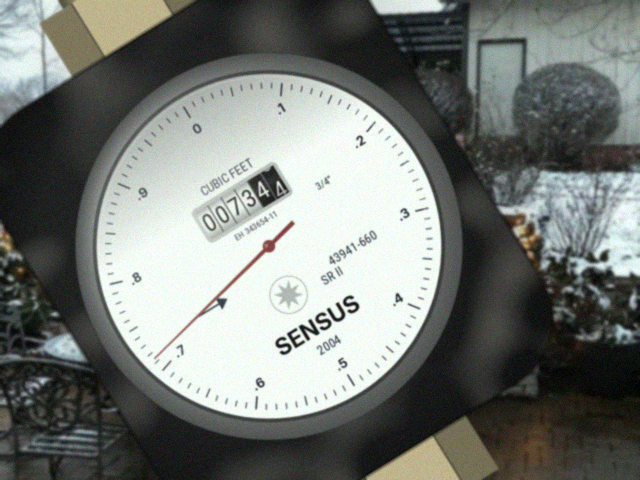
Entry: 7343.71 ft³
